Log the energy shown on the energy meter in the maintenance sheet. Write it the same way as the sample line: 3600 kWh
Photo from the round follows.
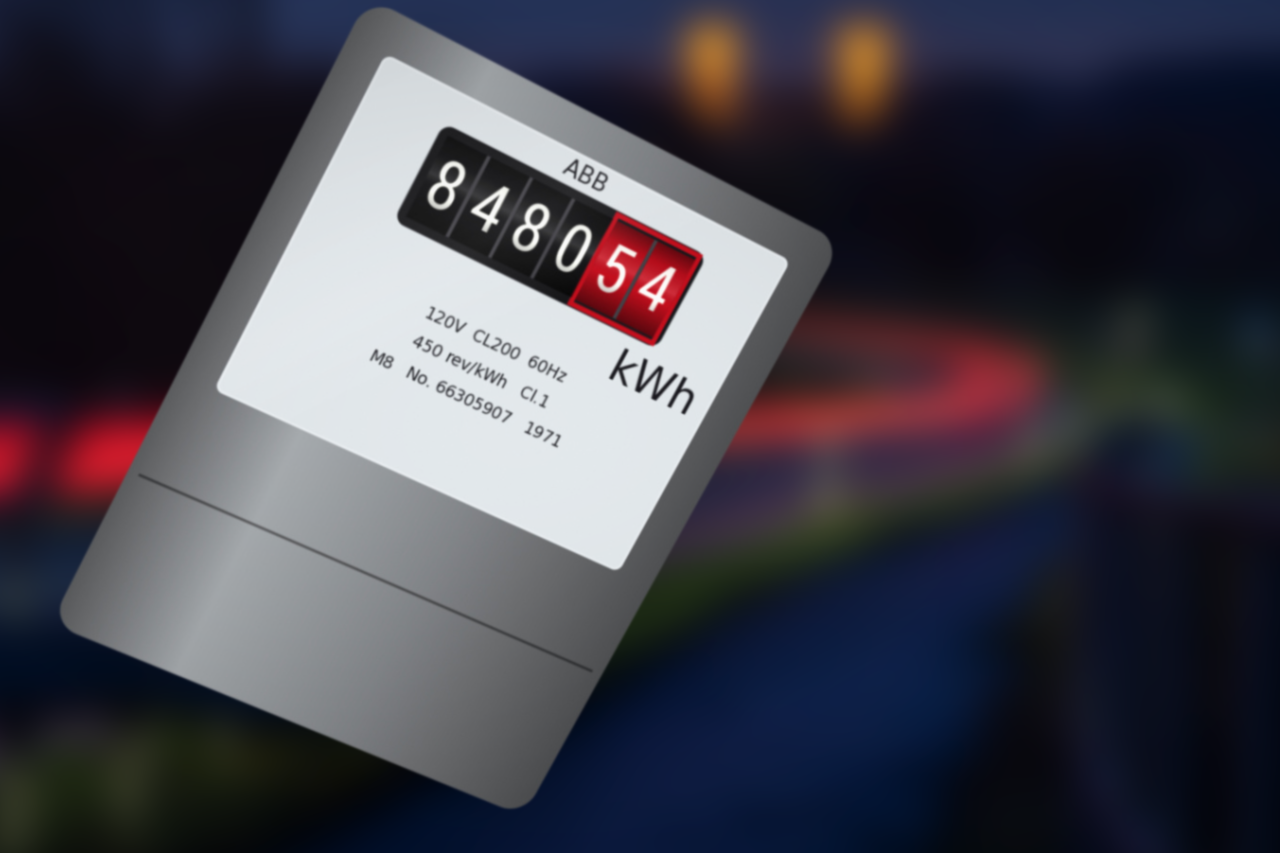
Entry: 8480.54 kWh
